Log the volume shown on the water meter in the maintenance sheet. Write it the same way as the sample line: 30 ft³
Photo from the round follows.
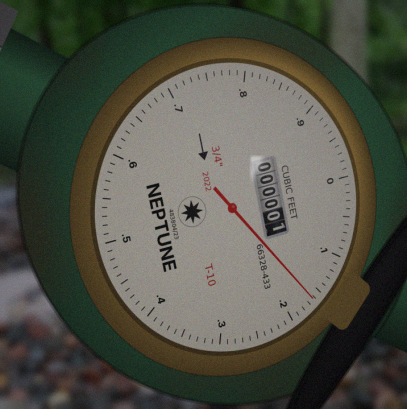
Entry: 1.16 ft³
